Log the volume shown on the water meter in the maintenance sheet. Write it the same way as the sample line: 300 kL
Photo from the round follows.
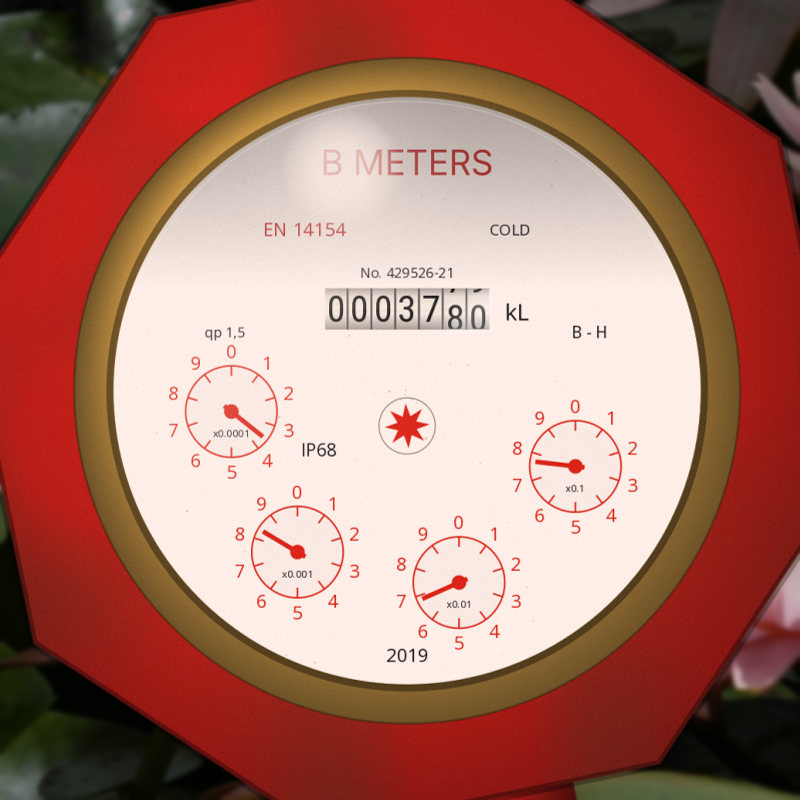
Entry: 3779.7683 kL
